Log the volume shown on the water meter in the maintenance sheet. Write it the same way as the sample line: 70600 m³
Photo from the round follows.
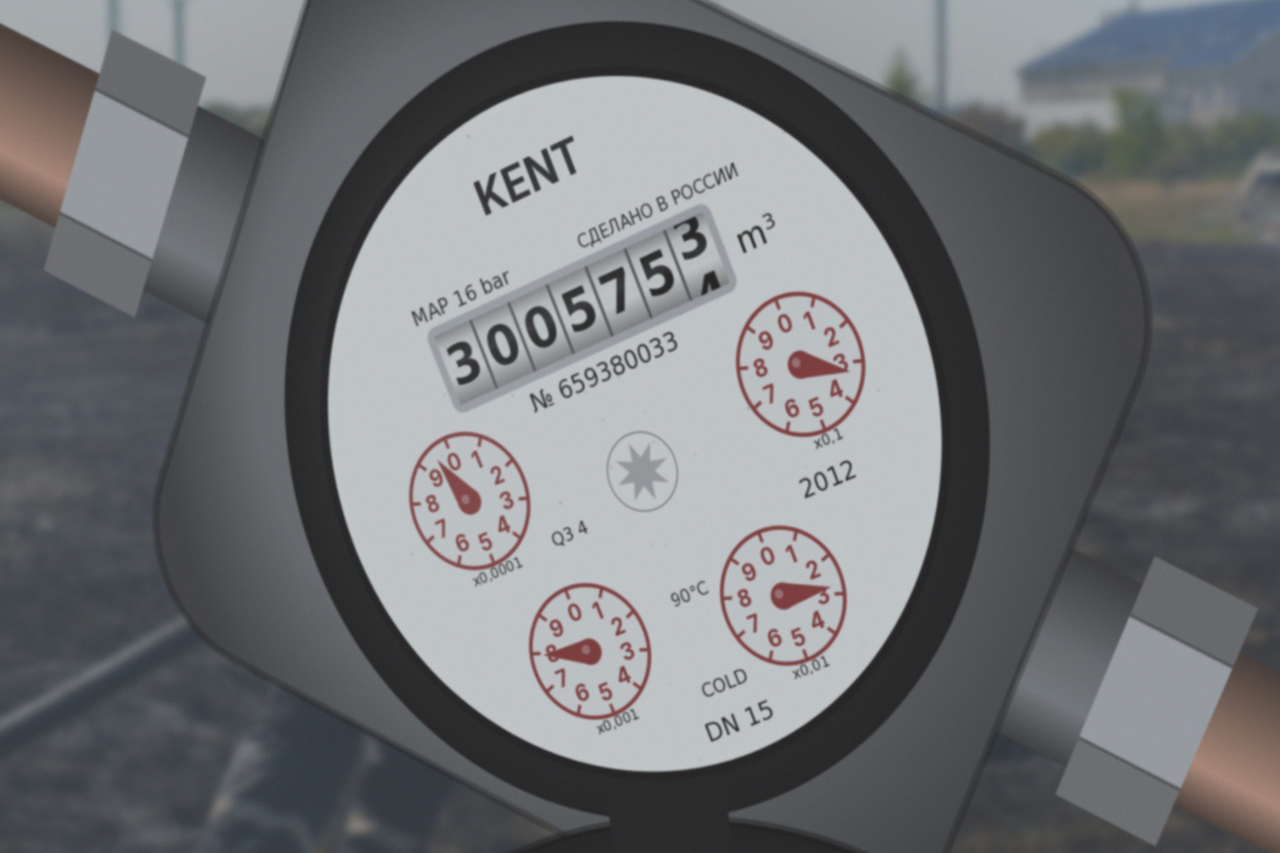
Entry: 3005753.3279 m³
